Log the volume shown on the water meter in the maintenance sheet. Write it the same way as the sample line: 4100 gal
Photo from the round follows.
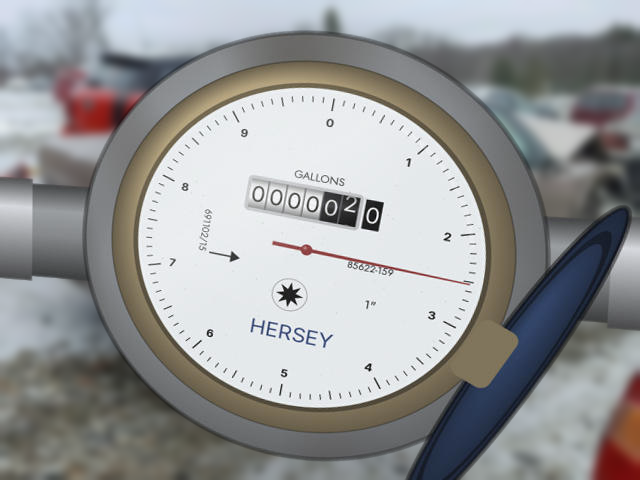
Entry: 22.5 gal
